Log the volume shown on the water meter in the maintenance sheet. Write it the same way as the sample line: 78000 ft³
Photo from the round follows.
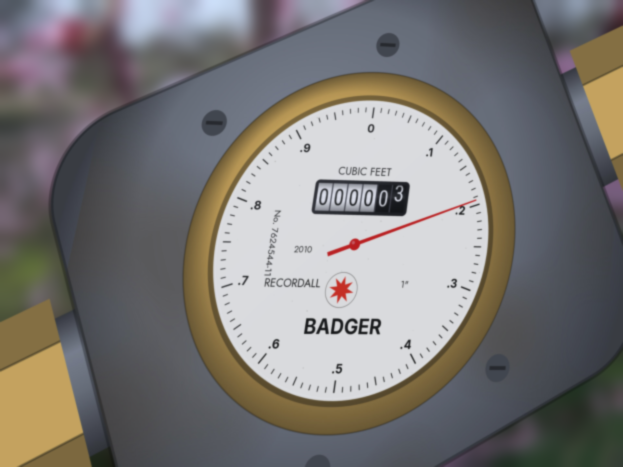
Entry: 3.19 ft³
